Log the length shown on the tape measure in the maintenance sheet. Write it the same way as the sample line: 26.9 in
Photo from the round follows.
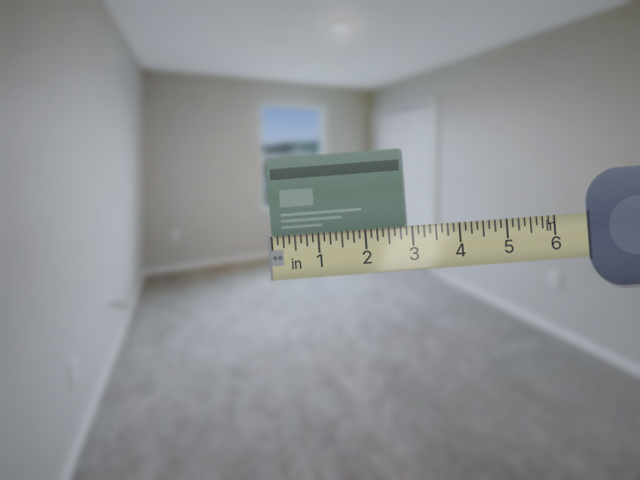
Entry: 2.875 in
